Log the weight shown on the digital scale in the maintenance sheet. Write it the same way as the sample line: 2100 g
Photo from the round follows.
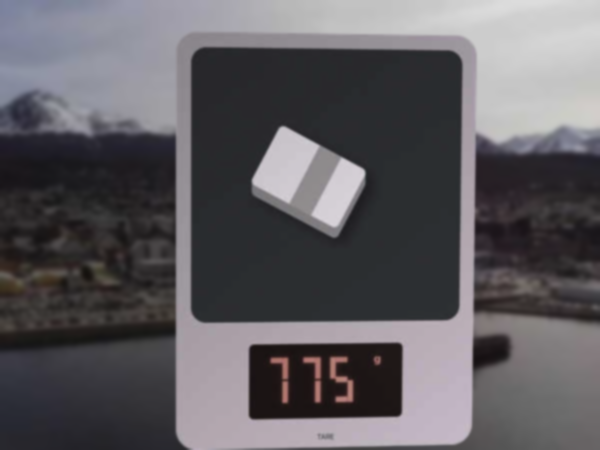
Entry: 775 g
